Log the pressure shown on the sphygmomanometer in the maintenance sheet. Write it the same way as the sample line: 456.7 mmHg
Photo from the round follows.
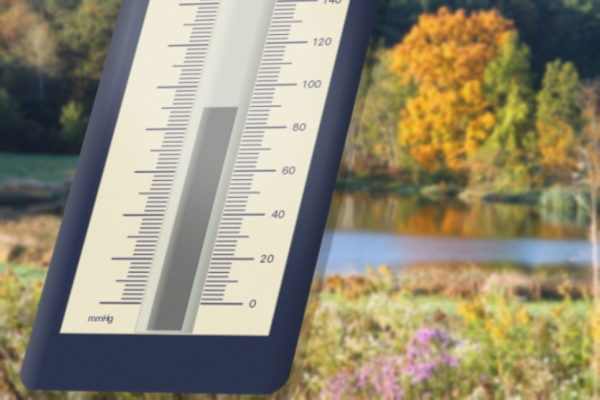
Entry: 90 mmHg
